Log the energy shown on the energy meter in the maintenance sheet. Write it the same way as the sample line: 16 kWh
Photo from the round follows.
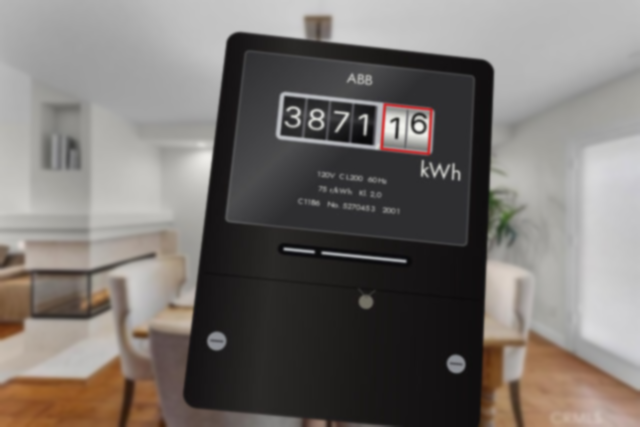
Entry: 3871.16 kWh
